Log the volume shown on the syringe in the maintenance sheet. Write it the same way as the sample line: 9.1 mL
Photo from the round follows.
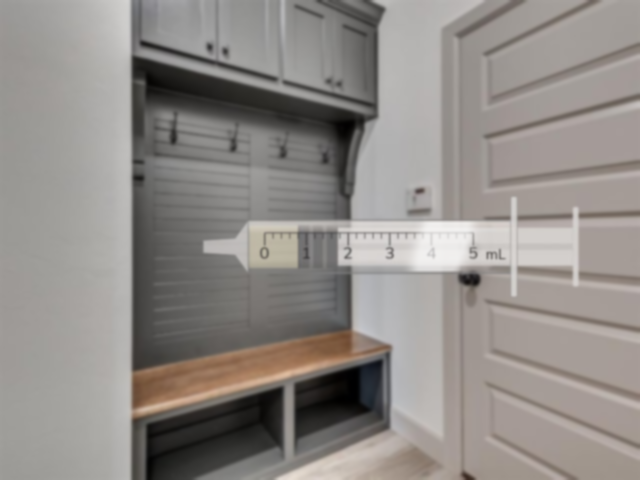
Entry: 0.8 mL
